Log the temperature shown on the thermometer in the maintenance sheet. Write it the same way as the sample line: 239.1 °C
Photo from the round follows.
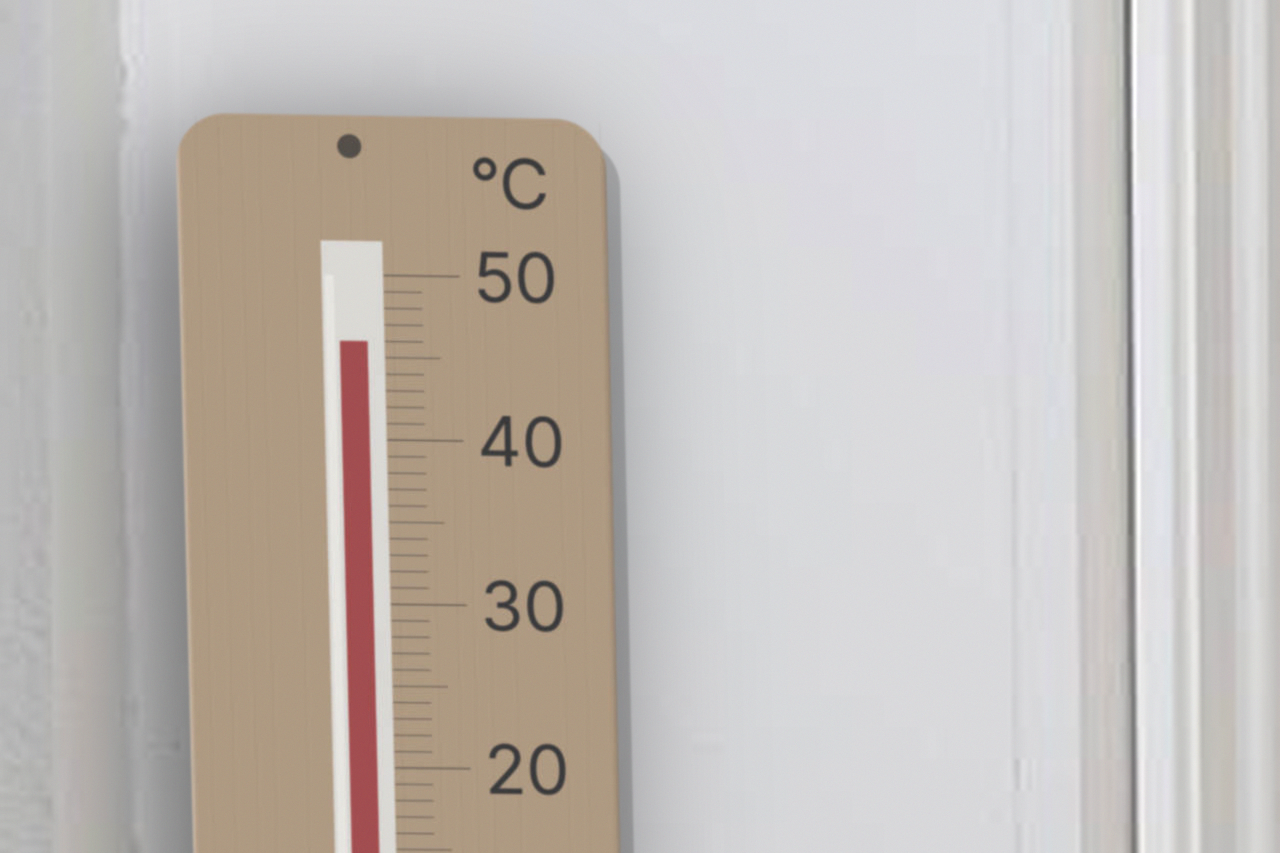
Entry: 46 °C
